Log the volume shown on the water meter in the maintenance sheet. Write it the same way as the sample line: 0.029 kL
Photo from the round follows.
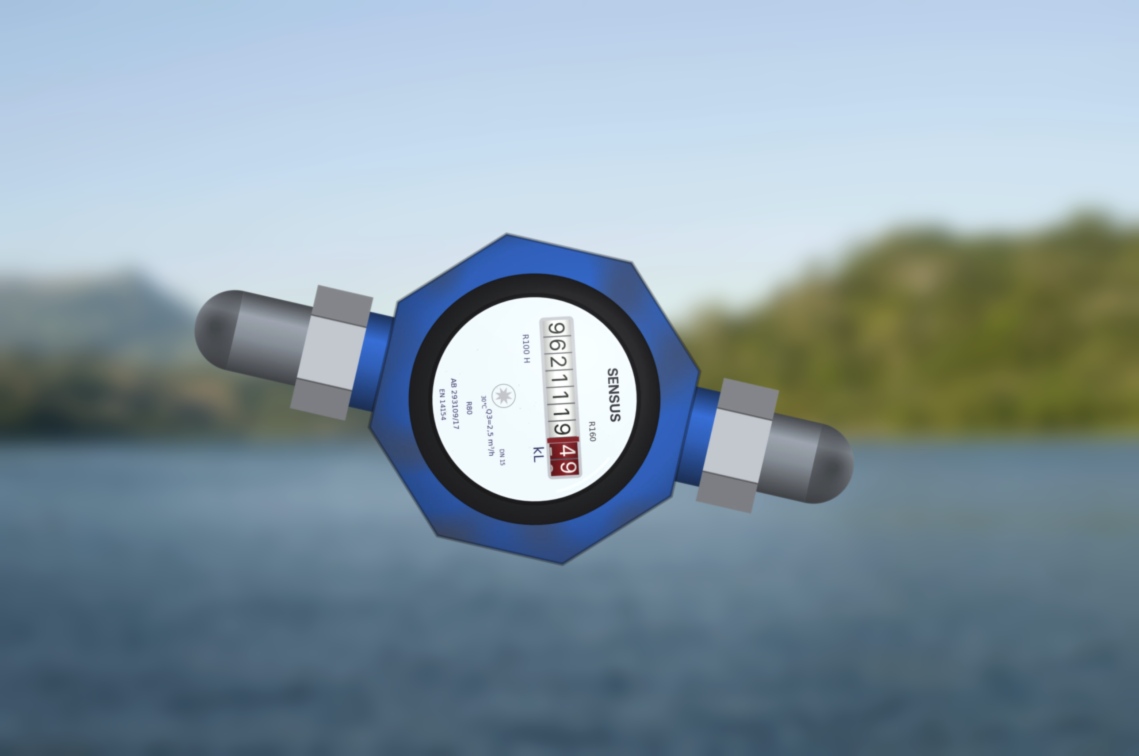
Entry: 9621119.49 kL
